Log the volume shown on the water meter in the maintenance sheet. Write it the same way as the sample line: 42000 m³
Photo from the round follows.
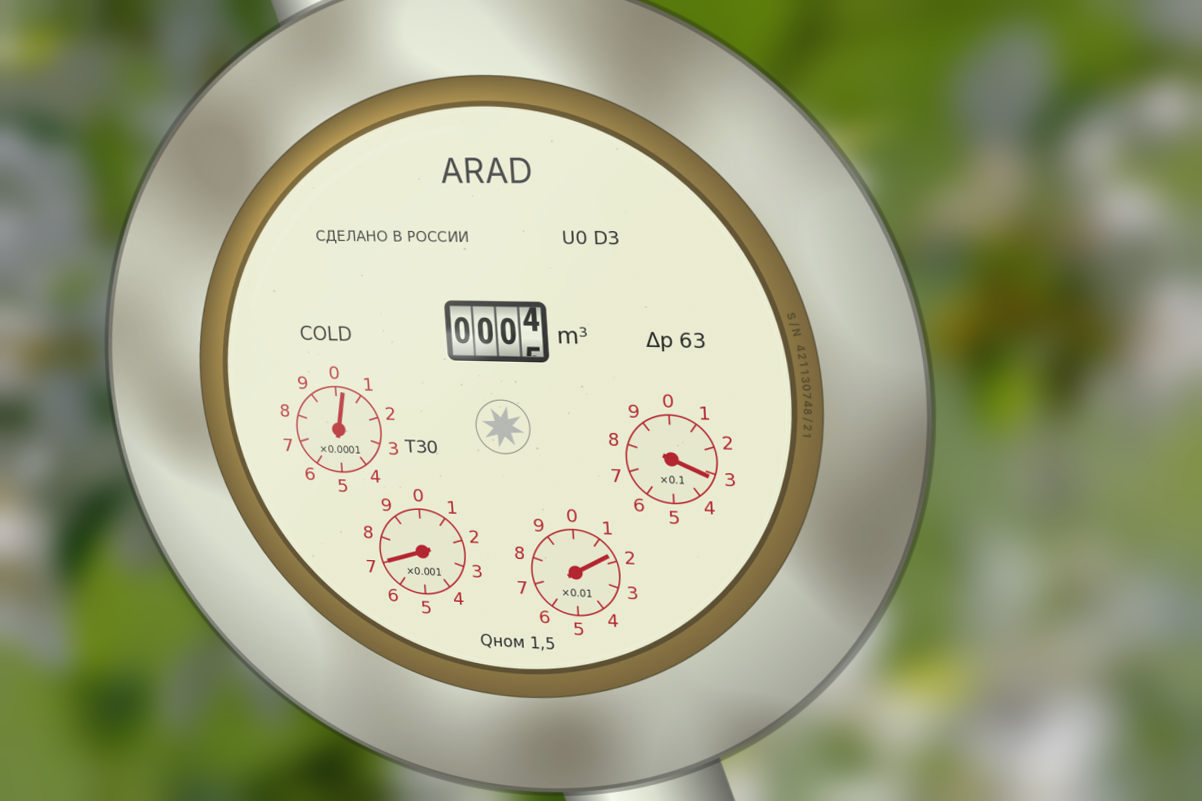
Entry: 4.3170 m³
